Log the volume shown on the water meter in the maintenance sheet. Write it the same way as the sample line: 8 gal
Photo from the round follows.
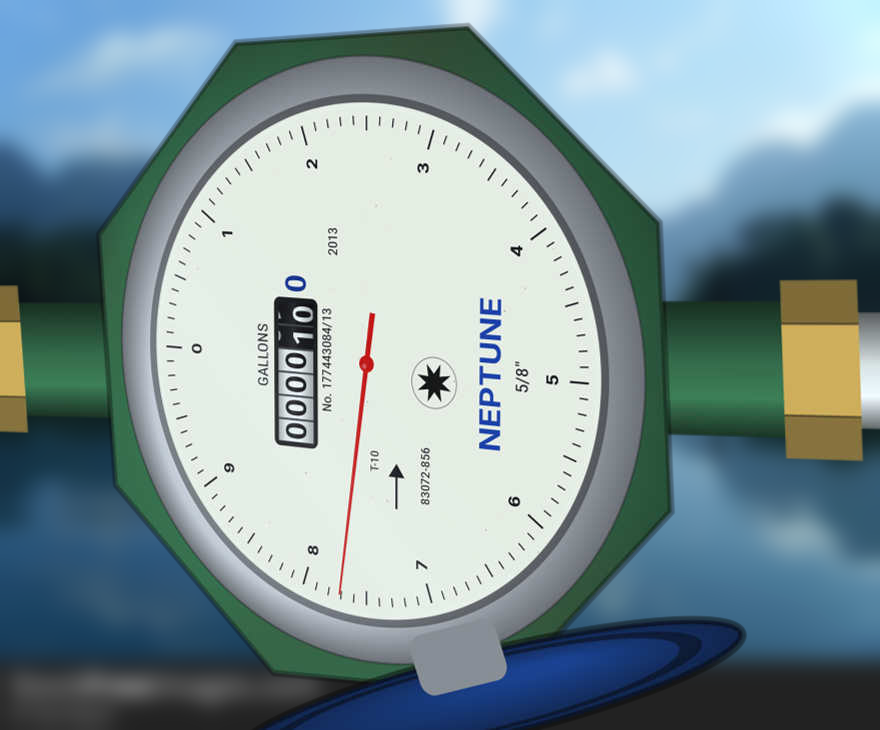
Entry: 97.7 gal
